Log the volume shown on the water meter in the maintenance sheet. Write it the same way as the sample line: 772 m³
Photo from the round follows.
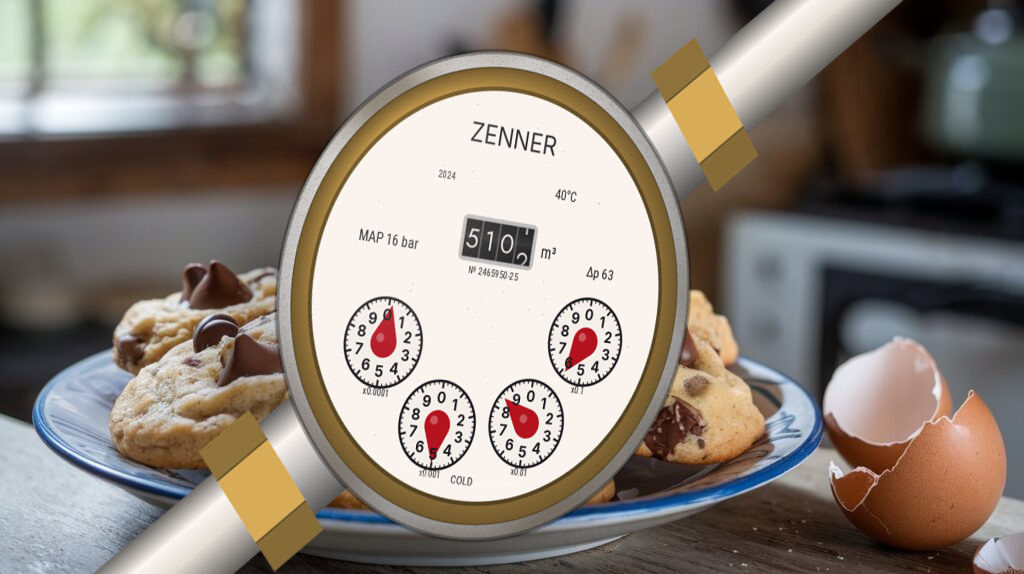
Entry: 5101.5850 m³
